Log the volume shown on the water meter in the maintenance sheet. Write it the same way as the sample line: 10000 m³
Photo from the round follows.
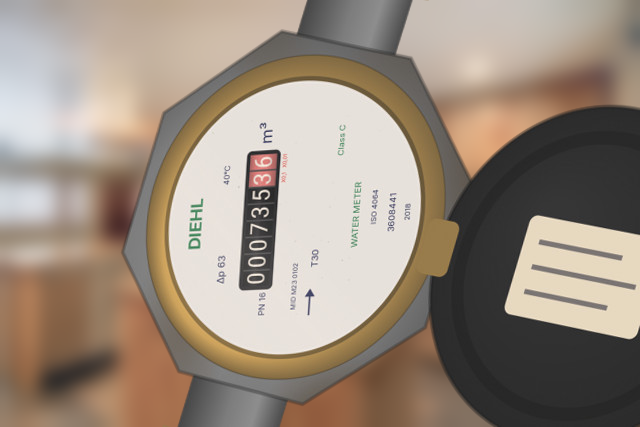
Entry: 735.36 m³
